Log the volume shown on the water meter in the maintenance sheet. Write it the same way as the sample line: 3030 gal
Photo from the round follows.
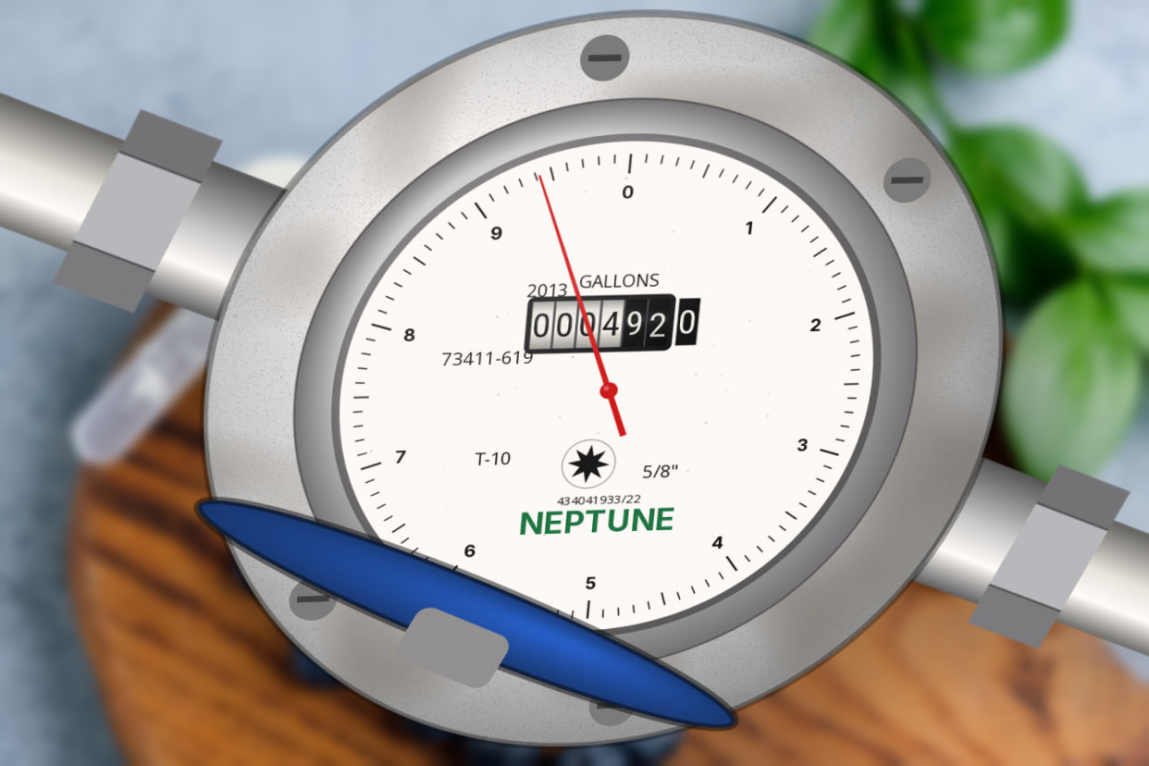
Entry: 4919.4 gal
